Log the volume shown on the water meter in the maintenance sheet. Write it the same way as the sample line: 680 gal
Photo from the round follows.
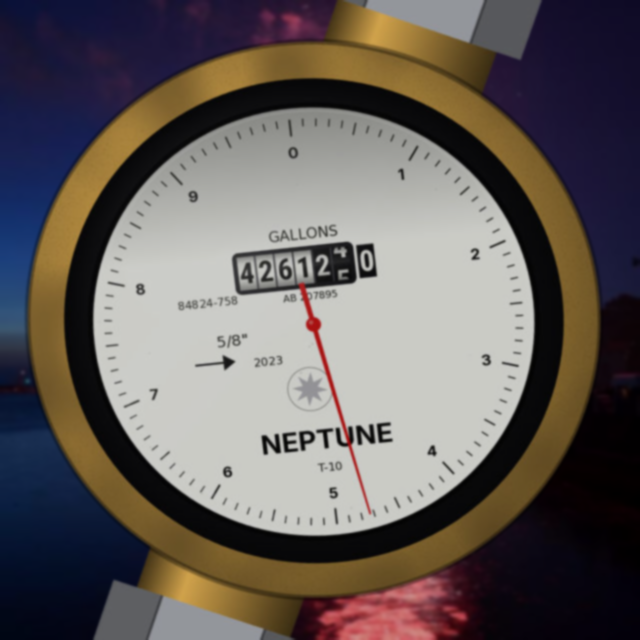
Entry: 4261244.7 gal
